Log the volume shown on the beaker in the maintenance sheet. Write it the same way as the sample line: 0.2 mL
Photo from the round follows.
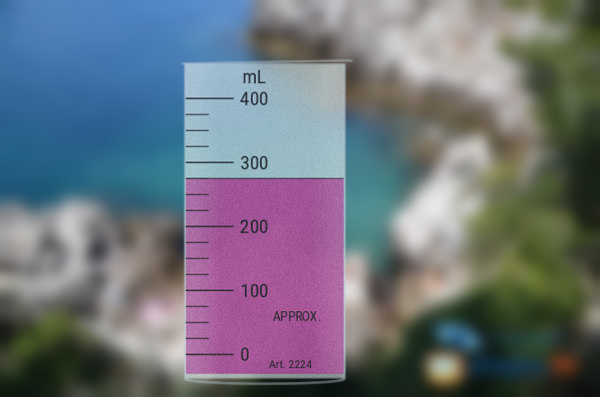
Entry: 275 mL
